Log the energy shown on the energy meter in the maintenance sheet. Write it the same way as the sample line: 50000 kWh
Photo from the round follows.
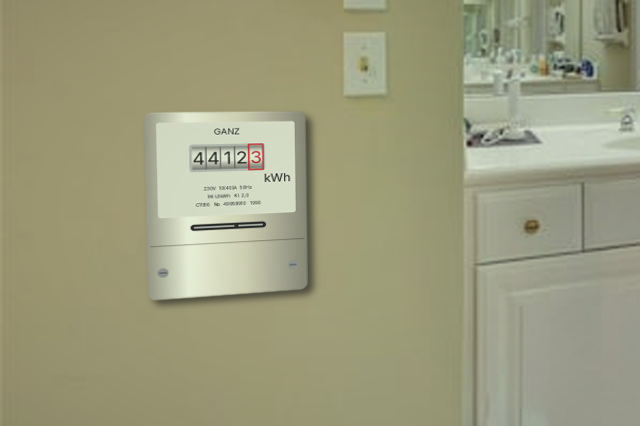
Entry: 4412.3 kWh
